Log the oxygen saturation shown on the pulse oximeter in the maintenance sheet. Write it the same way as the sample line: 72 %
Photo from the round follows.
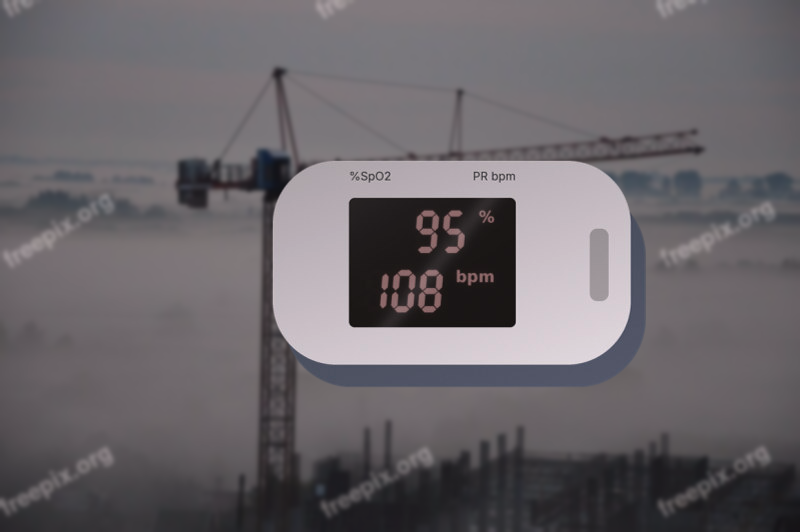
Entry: 95 %
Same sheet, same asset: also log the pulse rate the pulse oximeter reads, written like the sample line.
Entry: 108 bpm
